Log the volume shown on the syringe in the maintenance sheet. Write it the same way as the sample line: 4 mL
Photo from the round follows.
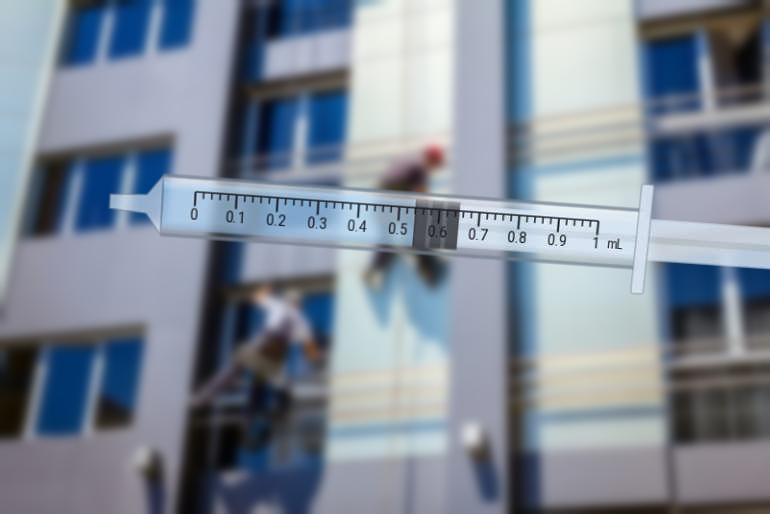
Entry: 0.54 mL
